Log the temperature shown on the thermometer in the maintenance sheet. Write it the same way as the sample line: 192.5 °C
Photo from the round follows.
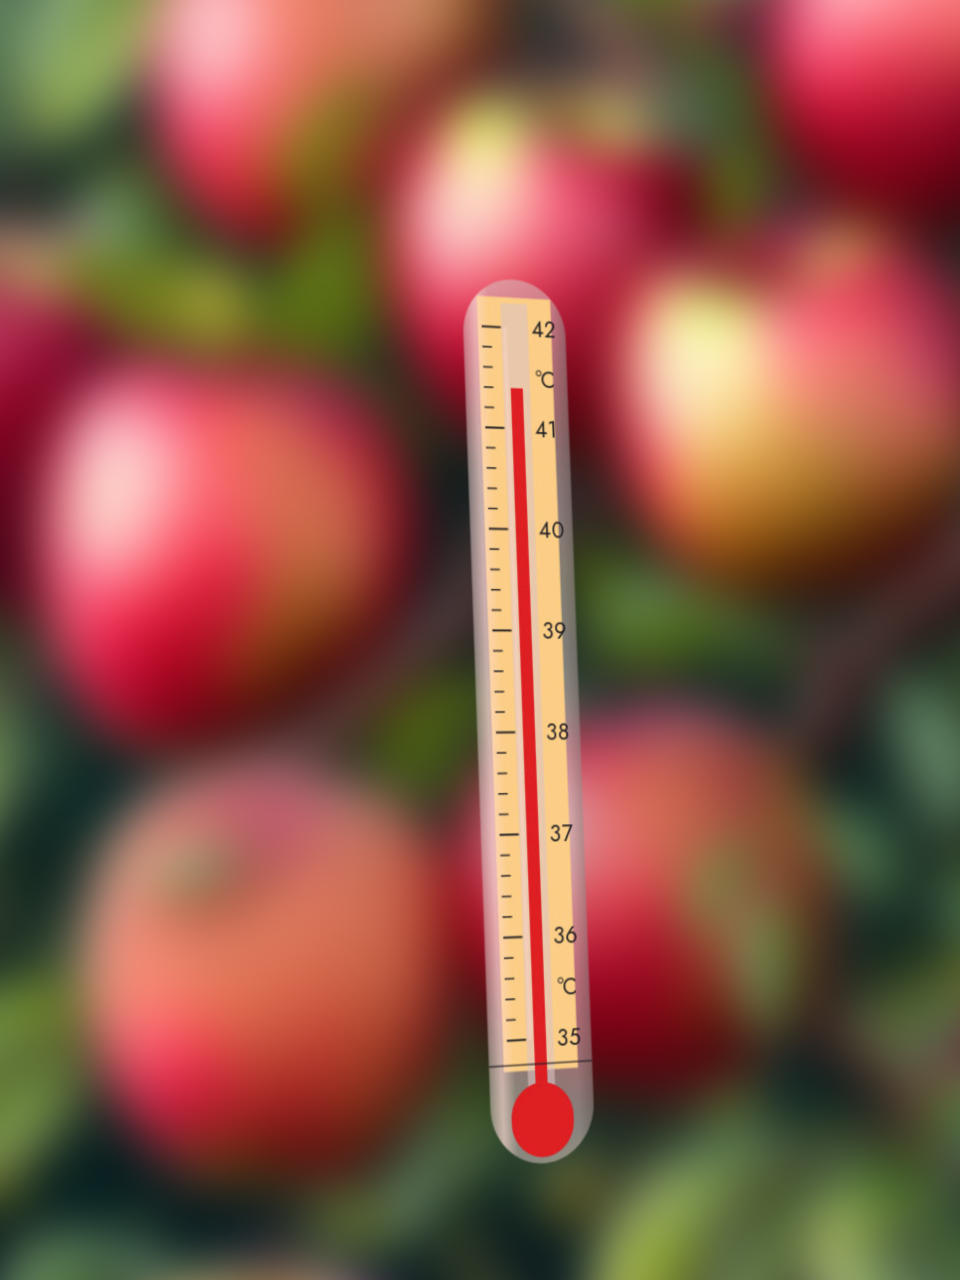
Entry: 41.4 °C
